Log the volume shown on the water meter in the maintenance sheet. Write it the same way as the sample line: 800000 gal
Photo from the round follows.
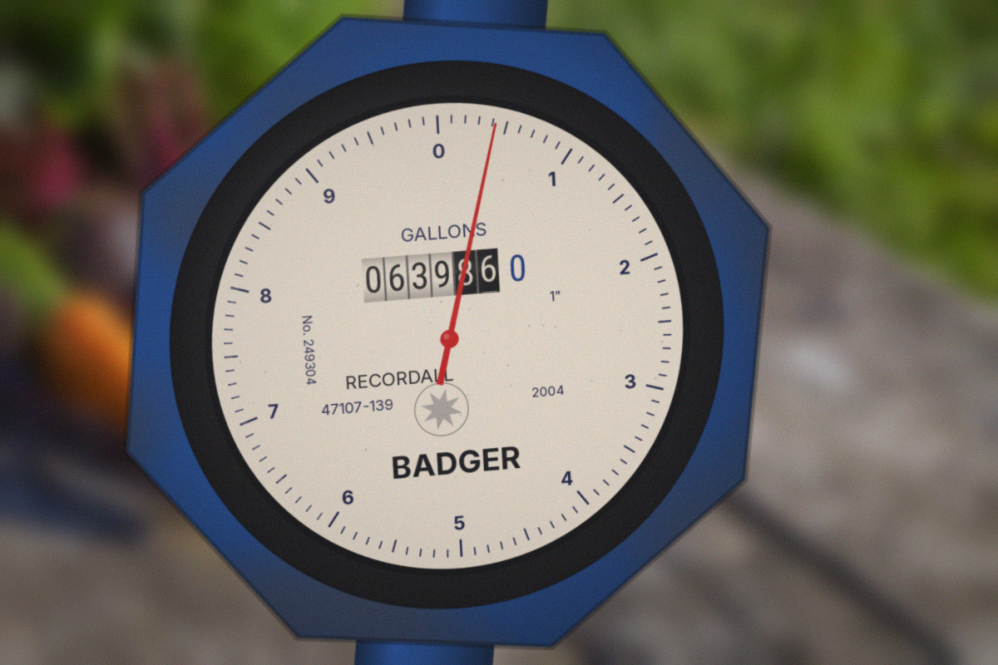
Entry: 639860.4 gal
